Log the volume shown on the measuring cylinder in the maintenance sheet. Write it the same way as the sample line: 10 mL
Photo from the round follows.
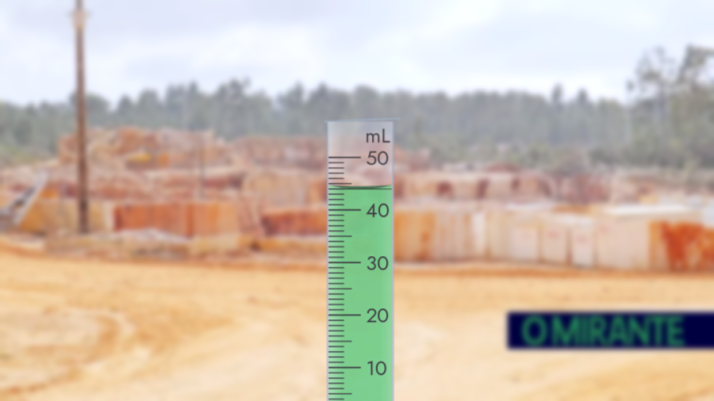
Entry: 44 mL
